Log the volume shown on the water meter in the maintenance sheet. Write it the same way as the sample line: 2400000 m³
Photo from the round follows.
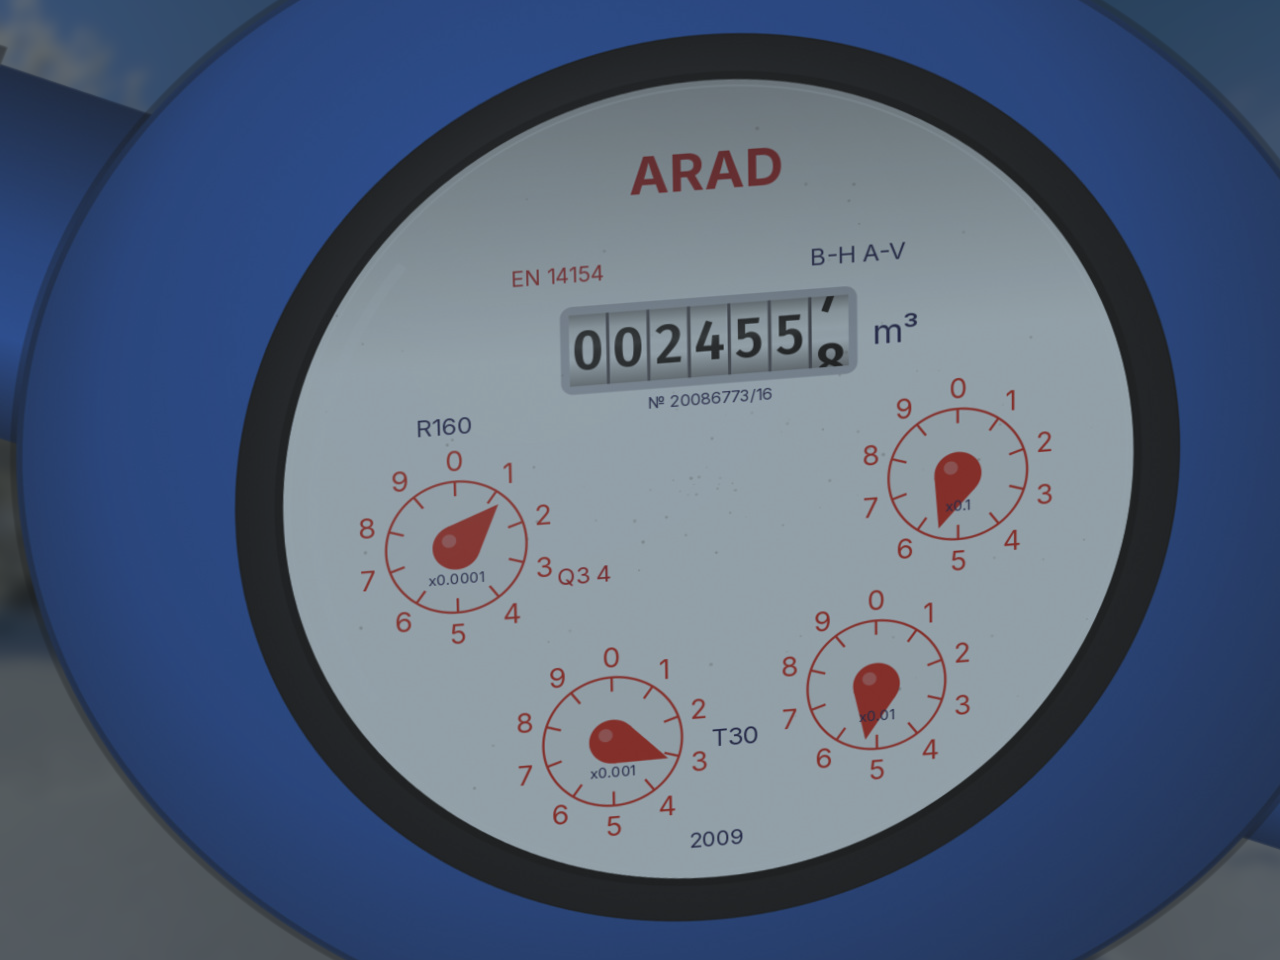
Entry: 24557.5531 m³
